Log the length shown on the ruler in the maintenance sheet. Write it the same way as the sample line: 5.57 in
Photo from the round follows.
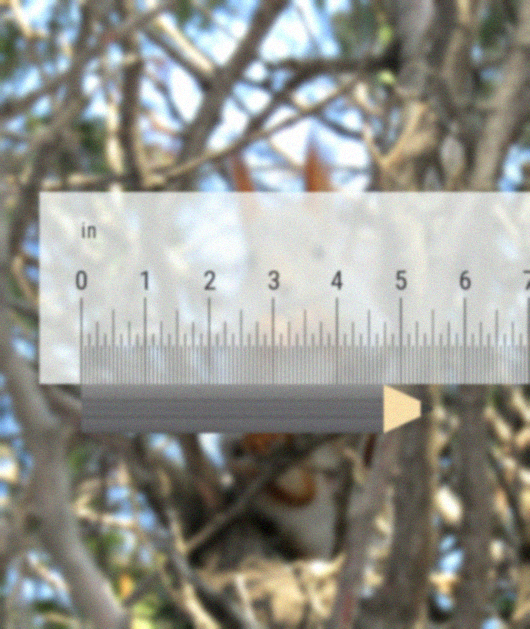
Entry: 5.5 in
